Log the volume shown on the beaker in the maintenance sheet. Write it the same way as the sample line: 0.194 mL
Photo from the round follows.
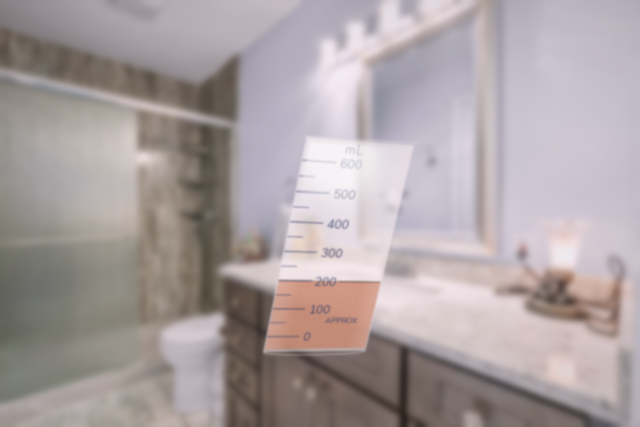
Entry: 200 mL
